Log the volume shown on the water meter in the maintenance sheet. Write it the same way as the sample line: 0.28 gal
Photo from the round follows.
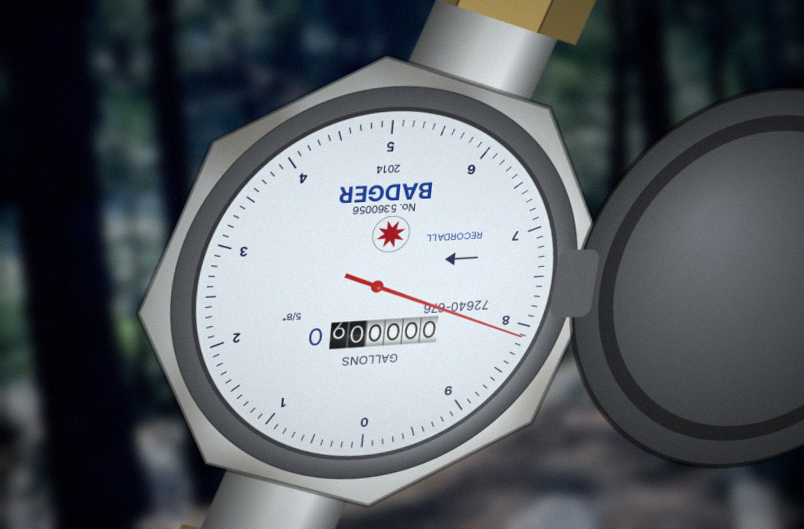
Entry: 88.1 gal
